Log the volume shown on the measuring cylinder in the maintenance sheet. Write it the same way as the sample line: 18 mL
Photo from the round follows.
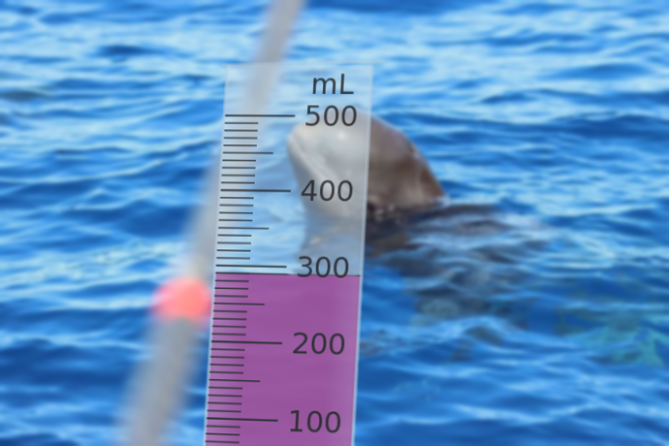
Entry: 290 mL
